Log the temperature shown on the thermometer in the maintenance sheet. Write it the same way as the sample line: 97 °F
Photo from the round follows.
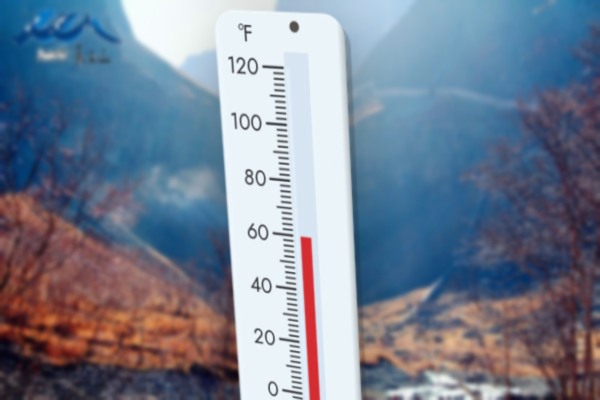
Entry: 60 °F
